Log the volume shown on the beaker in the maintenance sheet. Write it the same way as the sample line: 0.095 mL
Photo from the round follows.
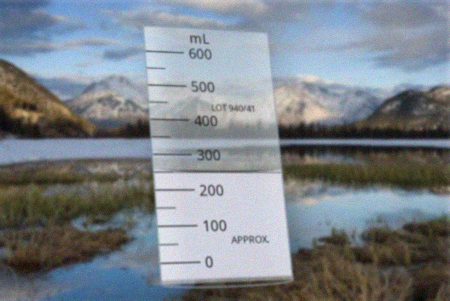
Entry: 250 mL
